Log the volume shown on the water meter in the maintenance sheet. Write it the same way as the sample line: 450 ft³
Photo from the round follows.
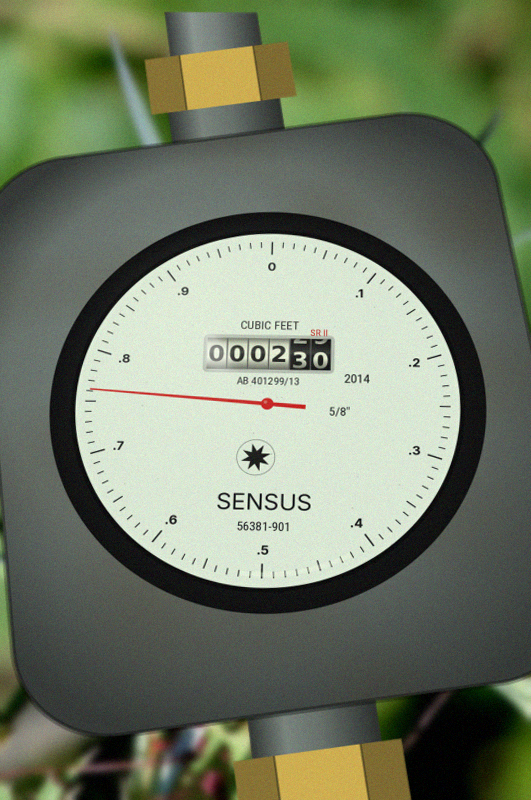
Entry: 229.76 ft³
